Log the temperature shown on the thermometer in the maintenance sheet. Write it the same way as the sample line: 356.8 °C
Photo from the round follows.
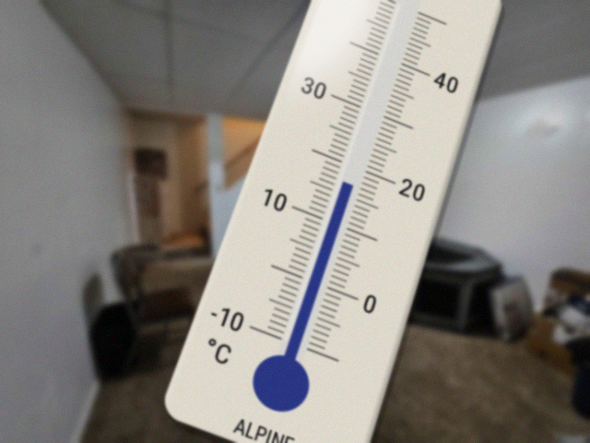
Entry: 17 °C
